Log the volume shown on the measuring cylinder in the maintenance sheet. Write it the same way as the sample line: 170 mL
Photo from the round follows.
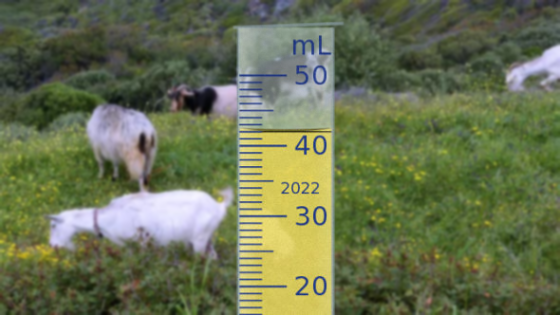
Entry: 42 mL
